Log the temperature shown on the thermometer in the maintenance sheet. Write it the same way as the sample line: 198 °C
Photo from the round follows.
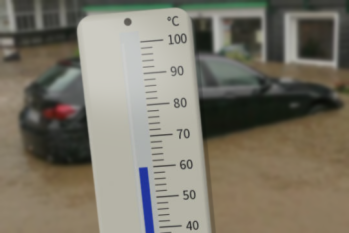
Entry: 60 °C
